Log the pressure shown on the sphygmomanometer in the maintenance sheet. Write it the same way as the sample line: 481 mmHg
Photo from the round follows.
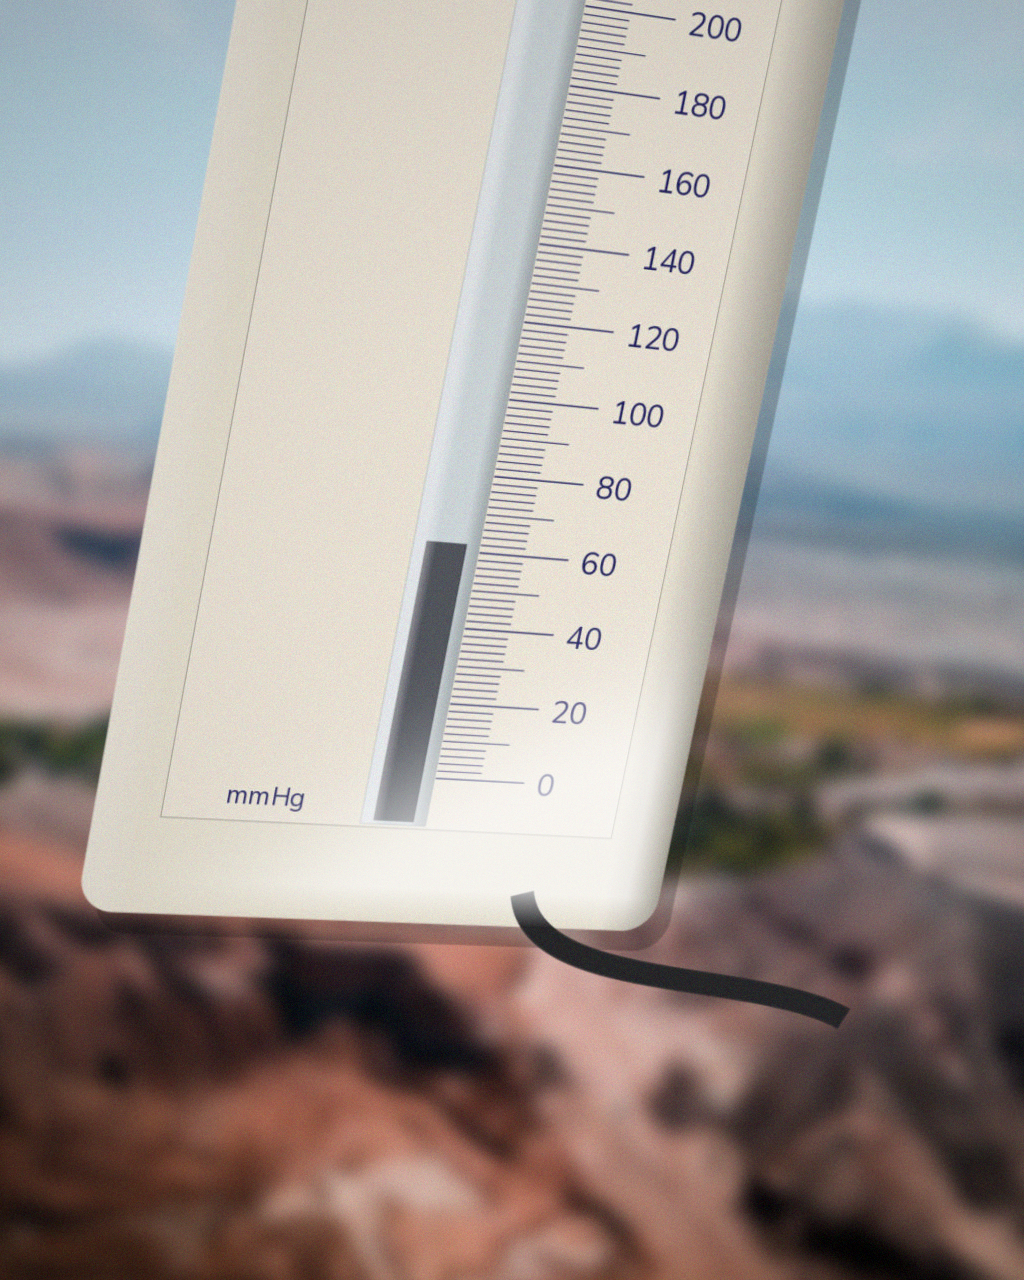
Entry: 62 mmHg
